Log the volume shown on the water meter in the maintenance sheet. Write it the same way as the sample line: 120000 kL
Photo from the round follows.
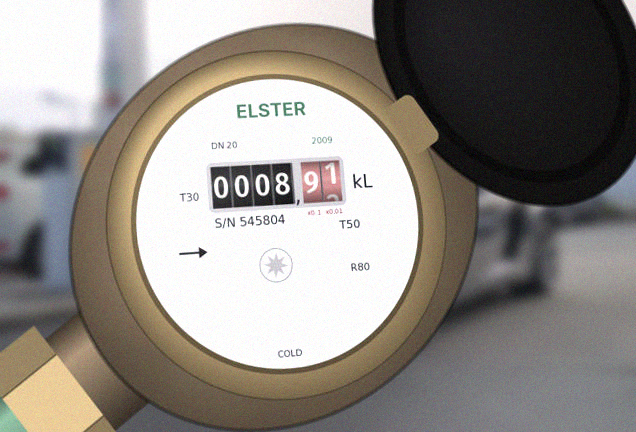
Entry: 8.91 kL
